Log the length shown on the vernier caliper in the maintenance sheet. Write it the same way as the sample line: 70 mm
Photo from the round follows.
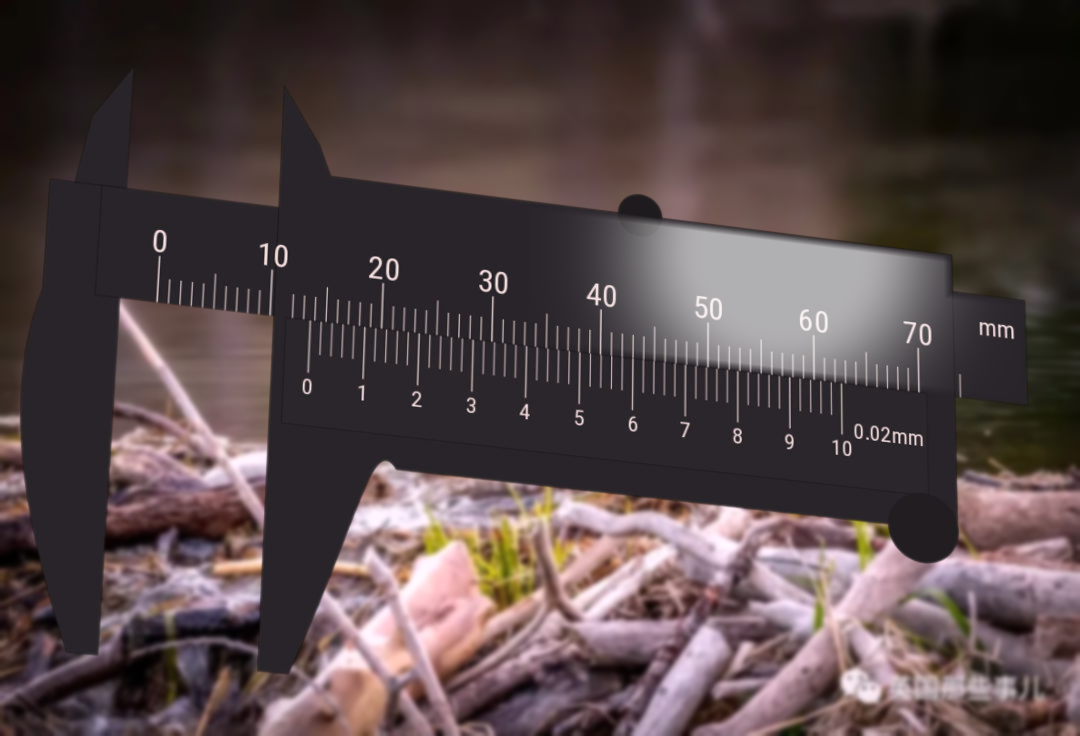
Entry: 13.6 mm
